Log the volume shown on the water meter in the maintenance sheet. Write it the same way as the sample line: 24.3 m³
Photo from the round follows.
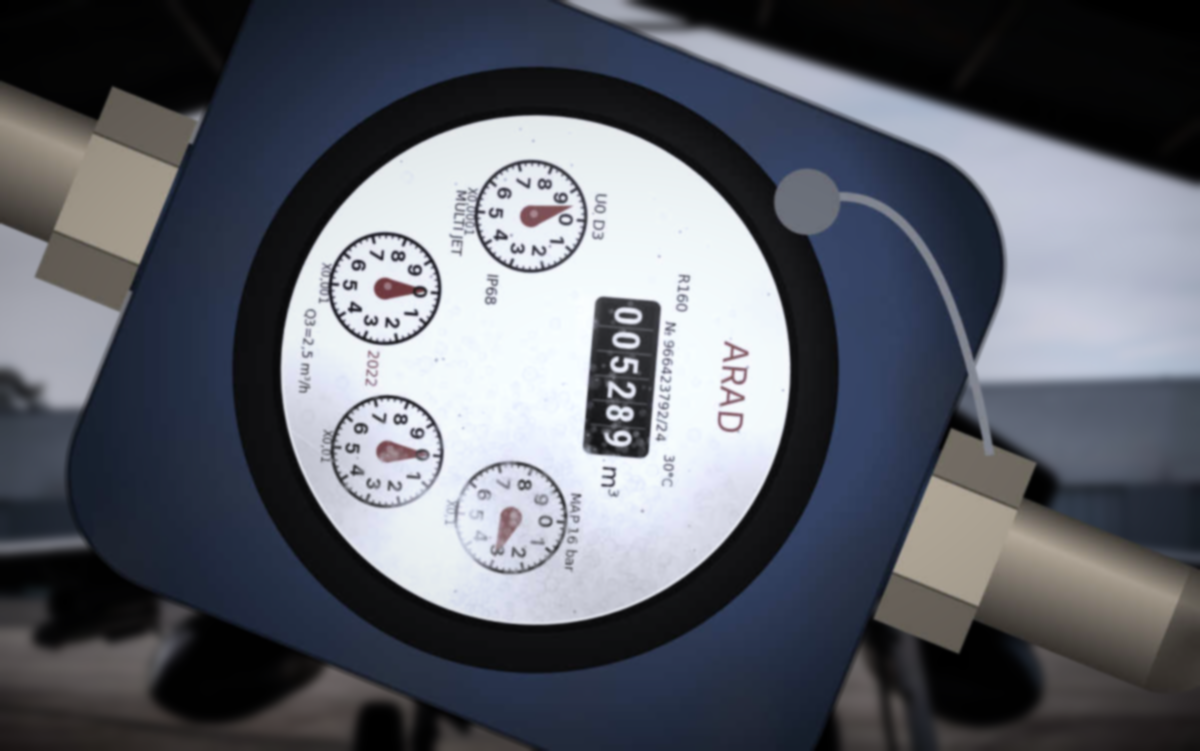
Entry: 5289.2999 m³
